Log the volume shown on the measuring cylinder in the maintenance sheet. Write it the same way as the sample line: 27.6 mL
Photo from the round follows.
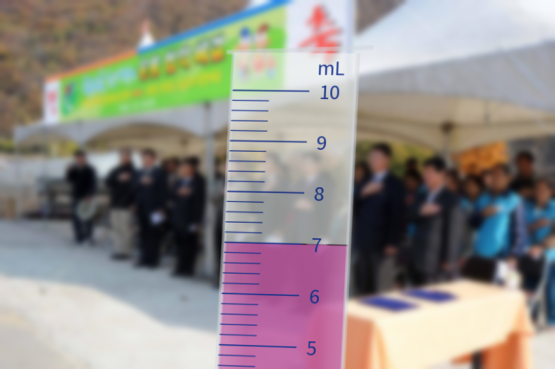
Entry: 7 mL
